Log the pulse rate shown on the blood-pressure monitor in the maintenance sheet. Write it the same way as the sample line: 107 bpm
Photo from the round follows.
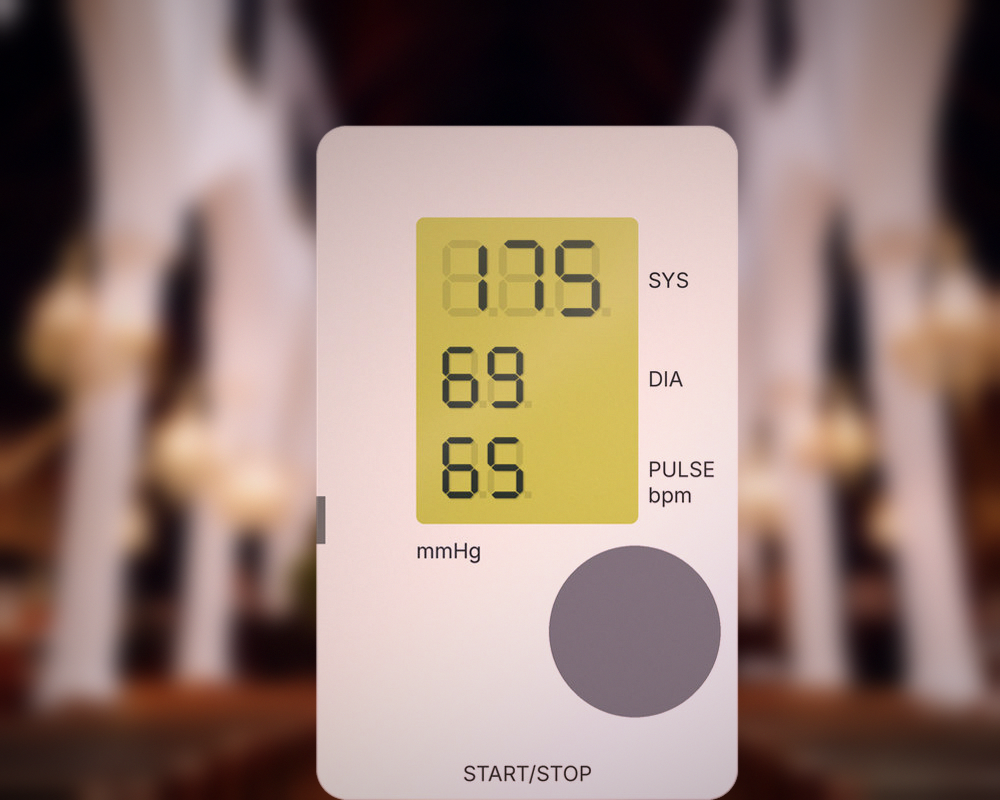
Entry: 65 bpm
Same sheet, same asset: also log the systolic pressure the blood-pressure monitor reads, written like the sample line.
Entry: 175 mmHg
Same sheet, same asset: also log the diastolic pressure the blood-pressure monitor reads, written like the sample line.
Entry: 69 mmHg
